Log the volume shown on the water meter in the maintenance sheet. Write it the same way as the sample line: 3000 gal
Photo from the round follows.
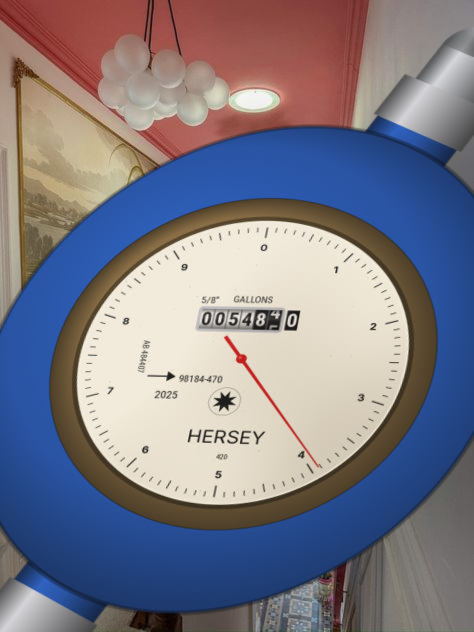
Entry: 54843.9 gal
